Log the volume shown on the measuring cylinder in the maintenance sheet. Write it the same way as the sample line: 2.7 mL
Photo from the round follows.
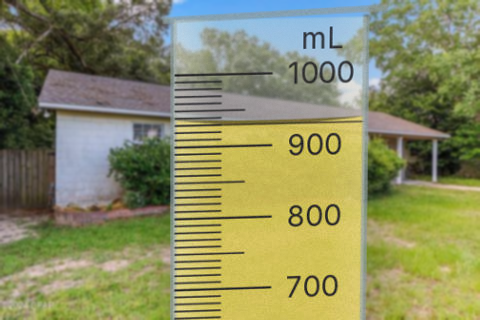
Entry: 930 mL
